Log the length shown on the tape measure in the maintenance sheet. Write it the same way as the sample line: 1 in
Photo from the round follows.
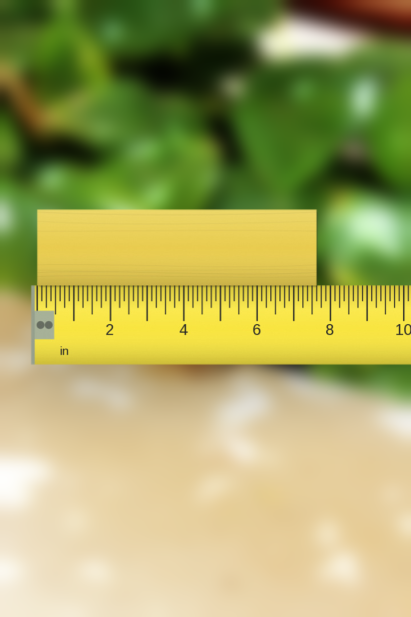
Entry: 7.625 in
